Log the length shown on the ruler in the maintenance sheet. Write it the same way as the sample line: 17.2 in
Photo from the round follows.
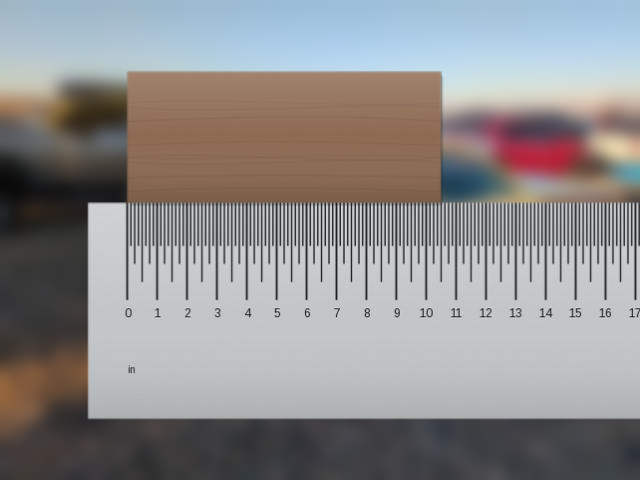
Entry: 10.5 in
